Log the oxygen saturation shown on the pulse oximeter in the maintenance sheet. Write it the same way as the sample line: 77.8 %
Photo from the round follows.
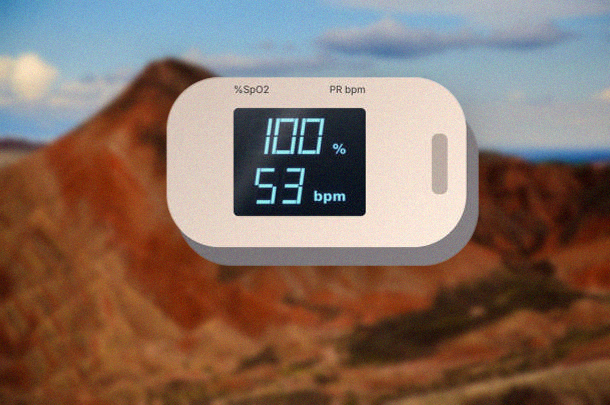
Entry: 100 %
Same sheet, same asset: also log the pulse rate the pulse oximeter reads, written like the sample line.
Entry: 53 bpm
